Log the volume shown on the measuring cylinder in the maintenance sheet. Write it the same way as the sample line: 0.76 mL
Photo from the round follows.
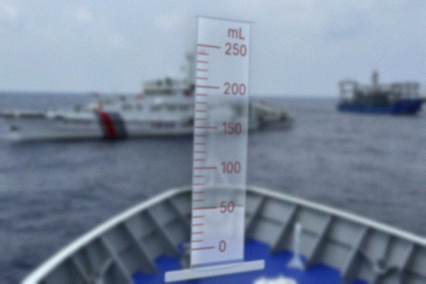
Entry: 50 mL
